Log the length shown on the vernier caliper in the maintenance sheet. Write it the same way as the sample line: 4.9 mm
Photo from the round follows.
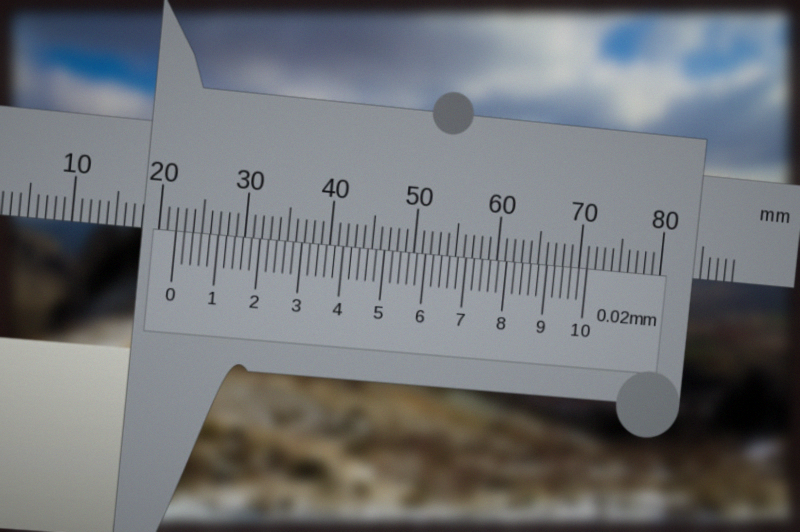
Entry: 22.0 mm
